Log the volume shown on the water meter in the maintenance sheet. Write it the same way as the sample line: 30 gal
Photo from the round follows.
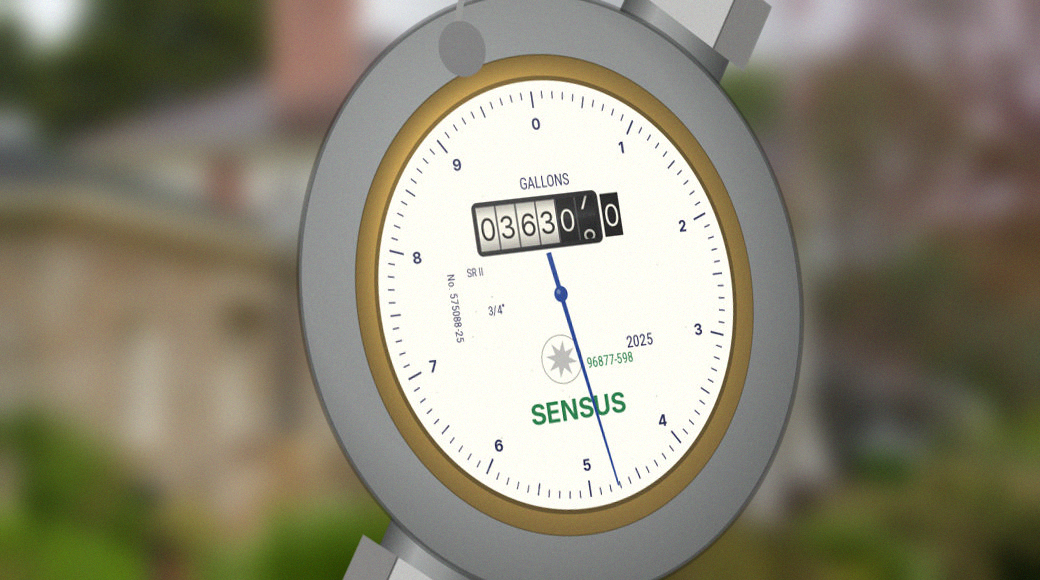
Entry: 363074.7 gal
